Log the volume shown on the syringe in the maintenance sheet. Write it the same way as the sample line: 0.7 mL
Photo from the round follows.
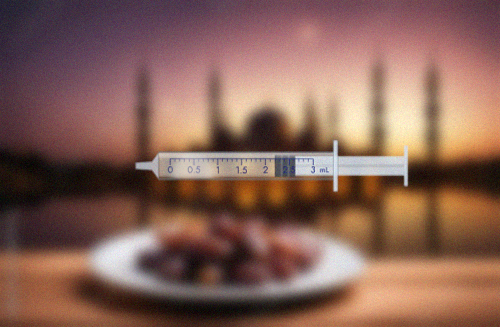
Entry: 2.2 mL
